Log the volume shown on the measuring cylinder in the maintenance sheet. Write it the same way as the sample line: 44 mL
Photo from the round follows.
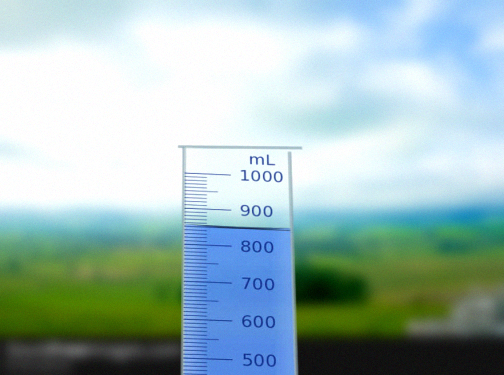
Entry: 850 mL
